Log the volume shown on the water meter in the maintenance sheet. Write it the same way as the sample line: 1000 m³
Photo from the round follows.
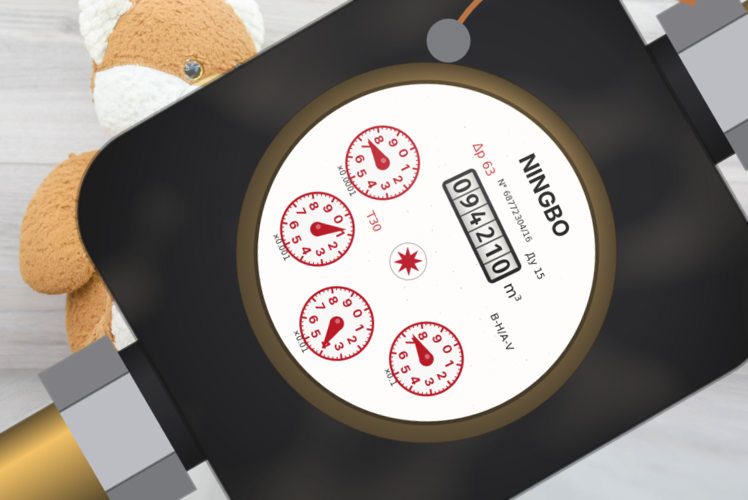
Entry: 94210.7407 m³
